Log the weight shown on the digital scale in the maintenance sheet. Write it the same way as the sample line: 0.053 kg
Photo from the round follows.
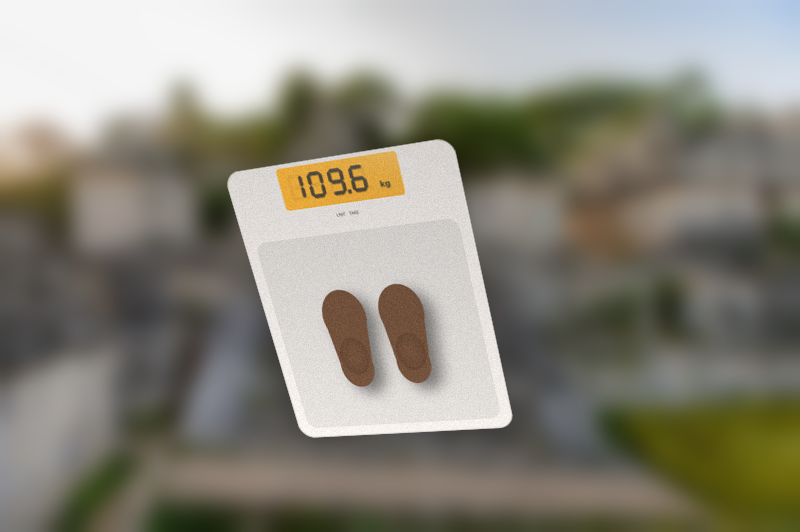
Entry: 109.6 kg
